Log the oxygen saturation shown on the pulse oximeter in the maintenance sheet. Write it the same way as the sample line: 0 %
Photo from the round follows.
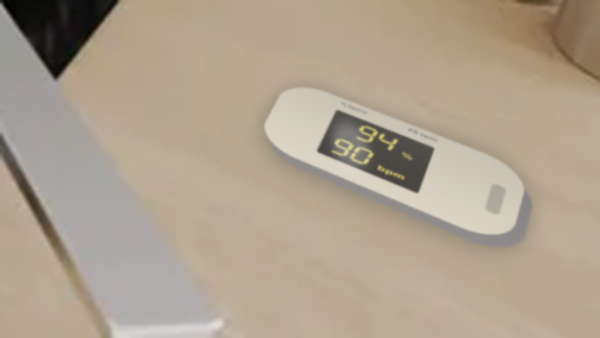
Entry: 94 %
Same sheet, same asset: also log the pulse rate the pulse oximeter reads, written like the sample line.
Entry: 90 bpm
